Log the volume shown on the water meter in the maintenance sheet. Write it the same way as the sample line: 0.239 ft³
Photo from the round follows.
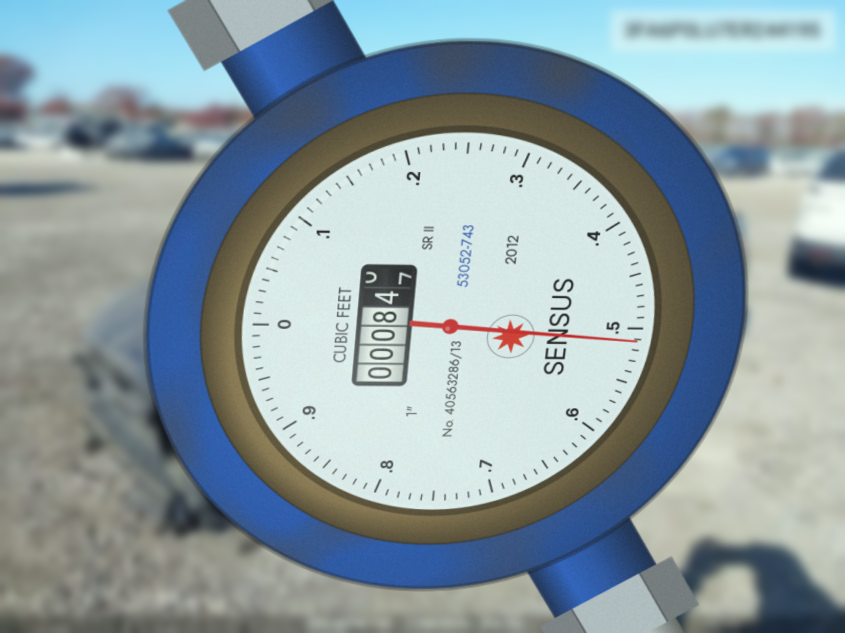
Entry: 846.51 ft³
